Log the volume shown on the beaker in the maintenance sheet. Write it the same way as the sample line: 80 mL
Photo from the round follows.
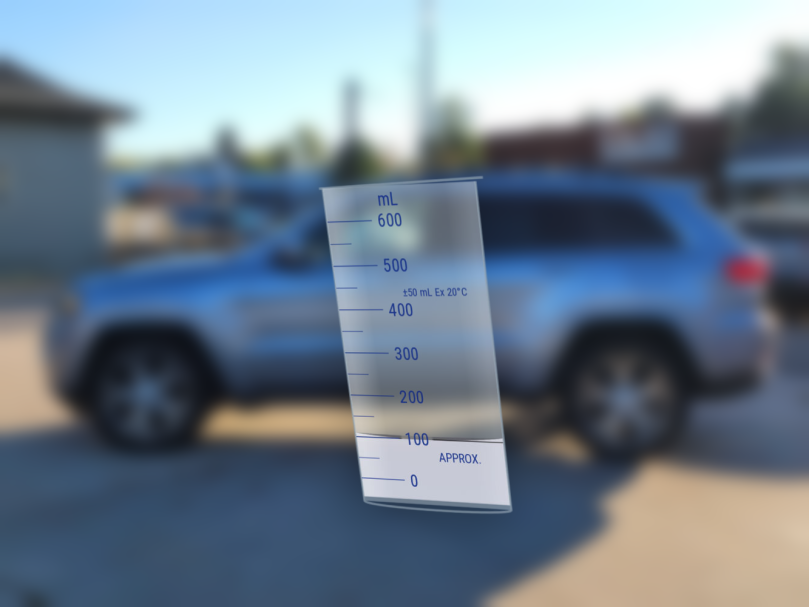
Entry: 100 mL
